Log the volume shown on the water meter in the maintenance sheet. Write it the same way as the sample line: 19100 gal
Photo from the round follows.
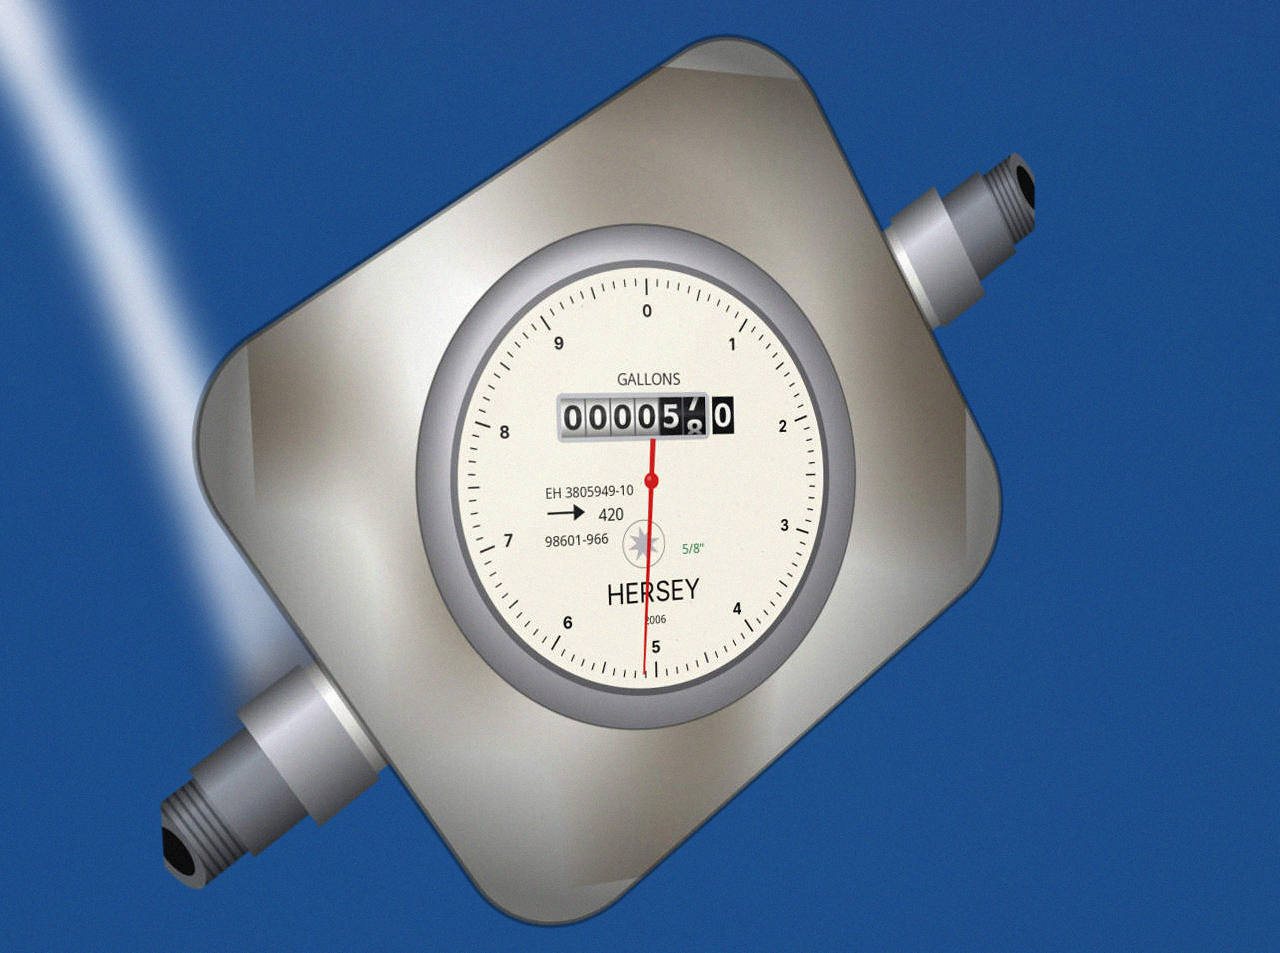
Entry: 575.1 gal
